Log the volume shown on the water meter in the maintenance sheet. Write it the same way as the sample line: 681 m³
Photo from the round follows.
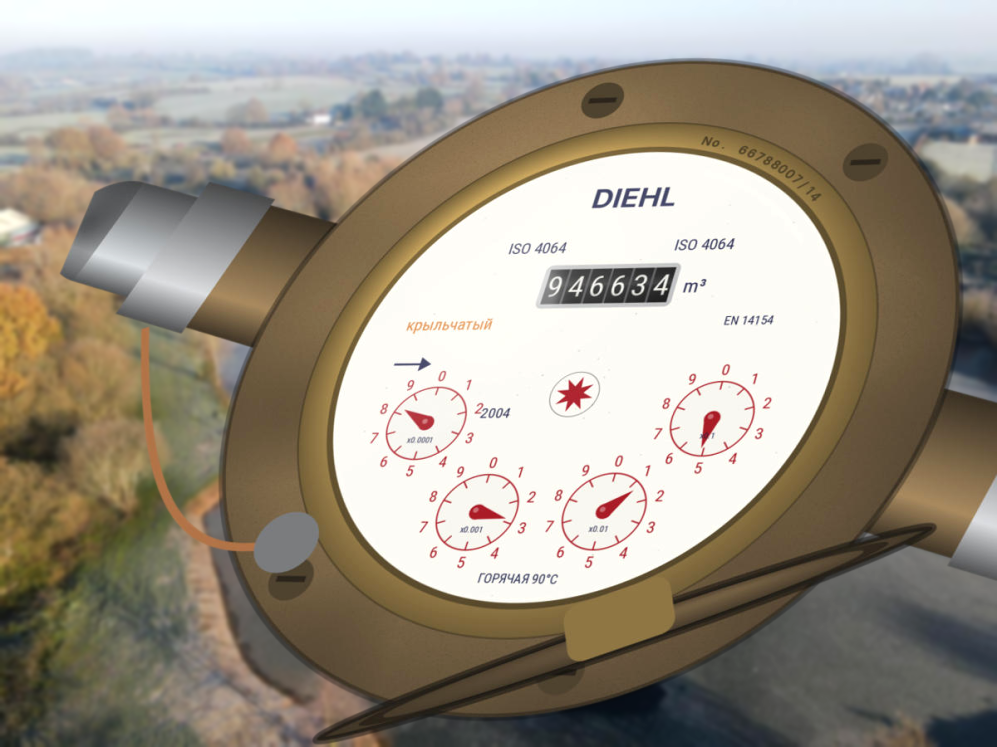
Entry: 946634.5128 m³
